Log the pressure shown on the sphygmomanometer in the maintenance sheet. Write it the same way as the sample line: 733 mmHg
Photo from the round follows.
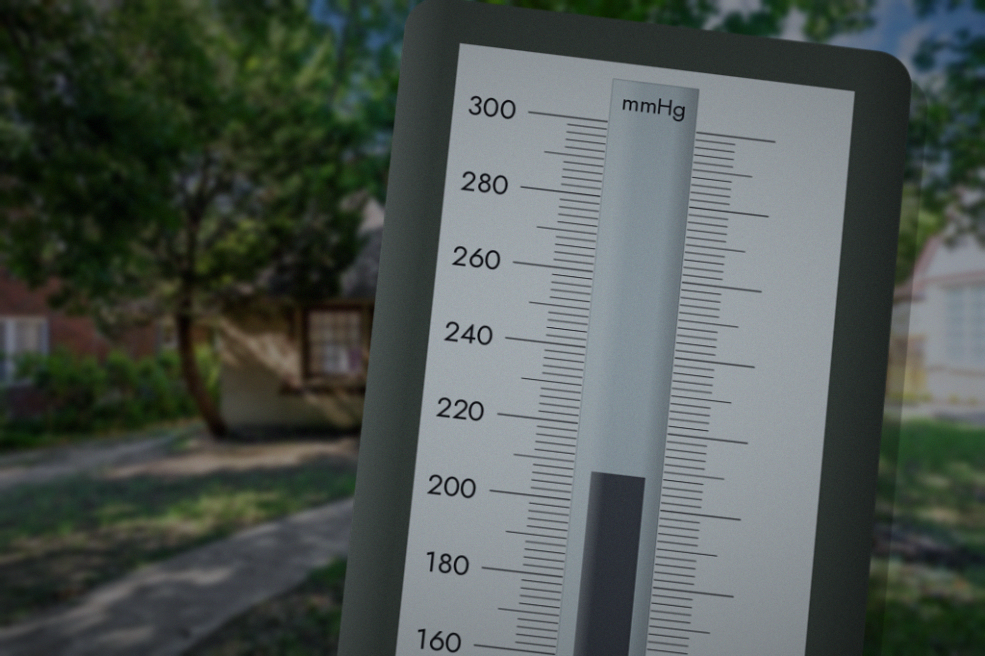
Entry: 208 mmHg
